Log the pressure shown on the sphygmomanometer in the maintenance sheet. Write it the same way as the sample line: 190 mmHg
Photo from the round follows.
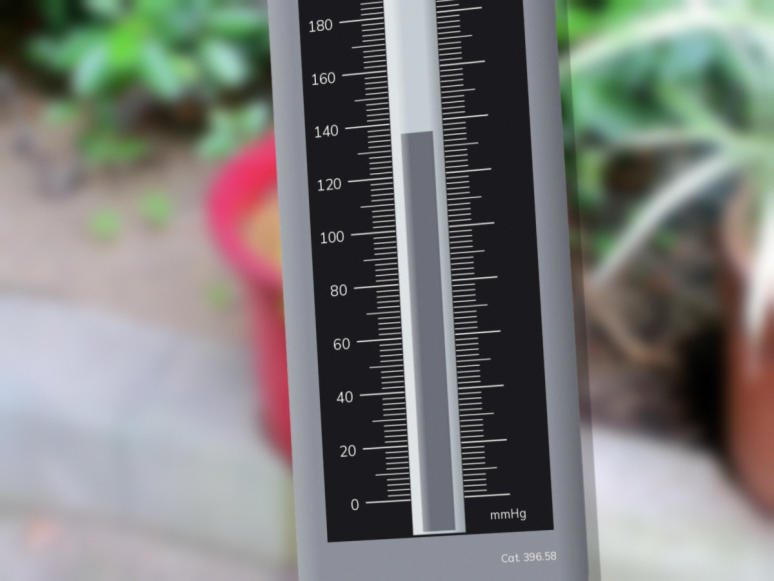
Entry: 136 mmHg
